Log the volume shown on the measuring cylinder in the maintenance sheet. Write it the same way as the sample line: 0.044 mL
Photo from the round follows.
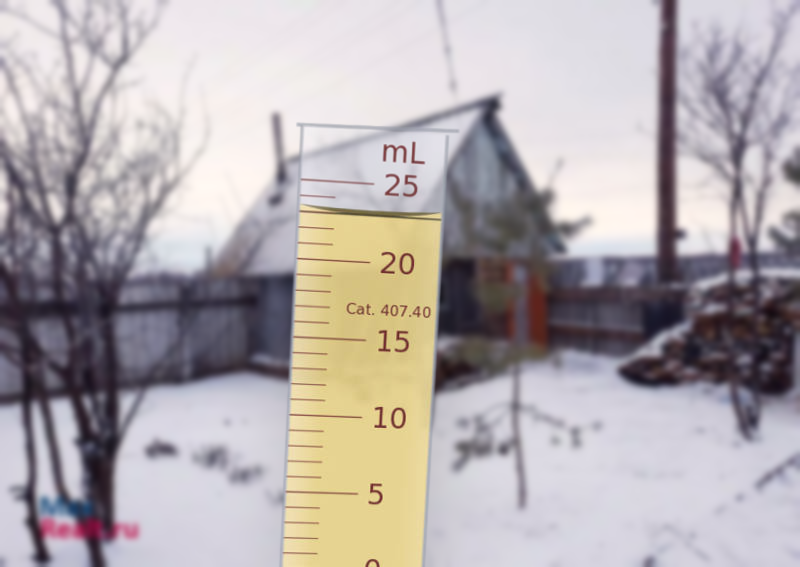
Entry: 23 mL
